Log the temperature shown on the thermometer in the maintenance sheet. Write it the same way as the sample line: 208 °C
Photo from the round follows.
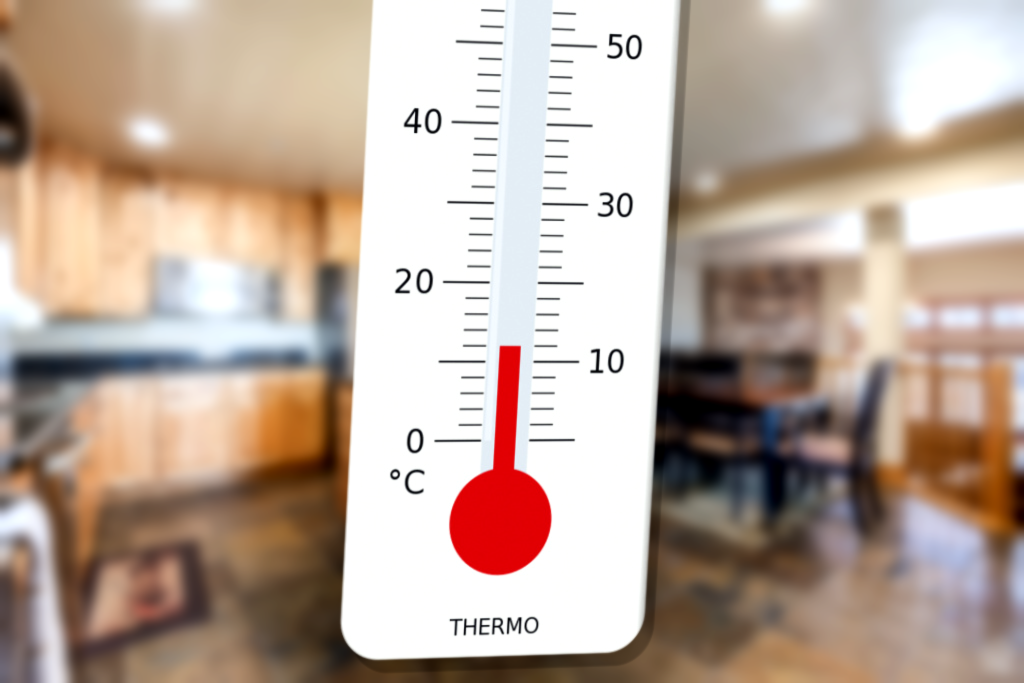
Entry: 12 °C
